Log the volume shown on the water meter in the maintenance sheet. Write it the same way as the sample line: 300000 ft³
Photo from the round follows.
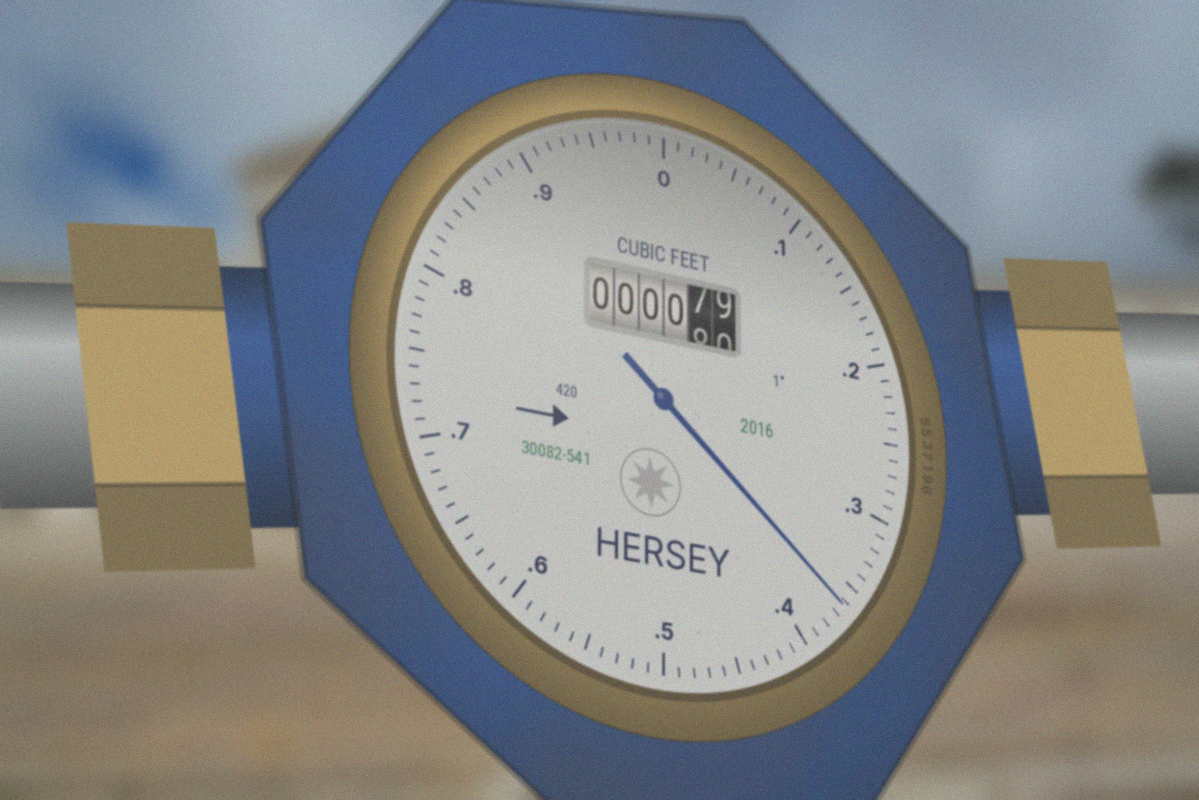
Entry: 79.36 ft³
